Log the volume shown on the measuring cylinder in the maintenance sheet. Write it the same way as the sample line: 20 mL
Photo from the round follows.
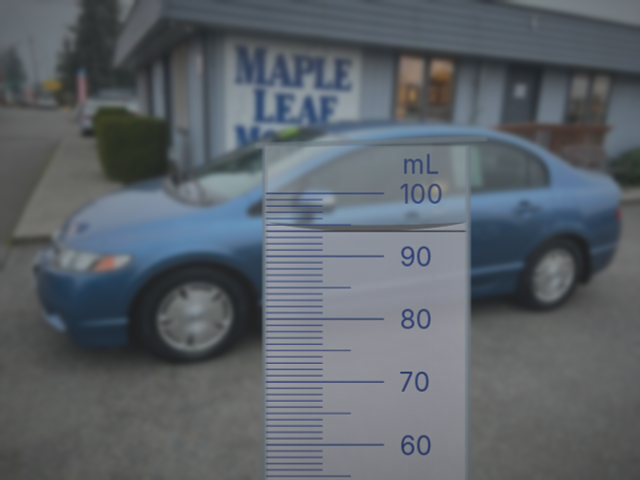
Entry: 94 mL
